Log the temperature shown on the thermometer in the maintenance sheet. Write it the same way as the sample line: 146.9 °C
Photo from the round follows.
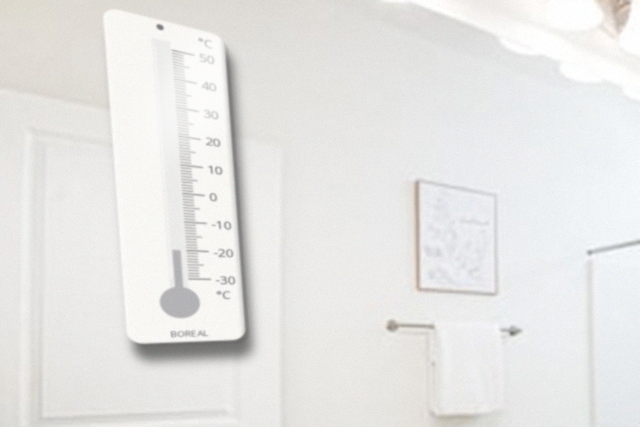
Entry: -20 °C
